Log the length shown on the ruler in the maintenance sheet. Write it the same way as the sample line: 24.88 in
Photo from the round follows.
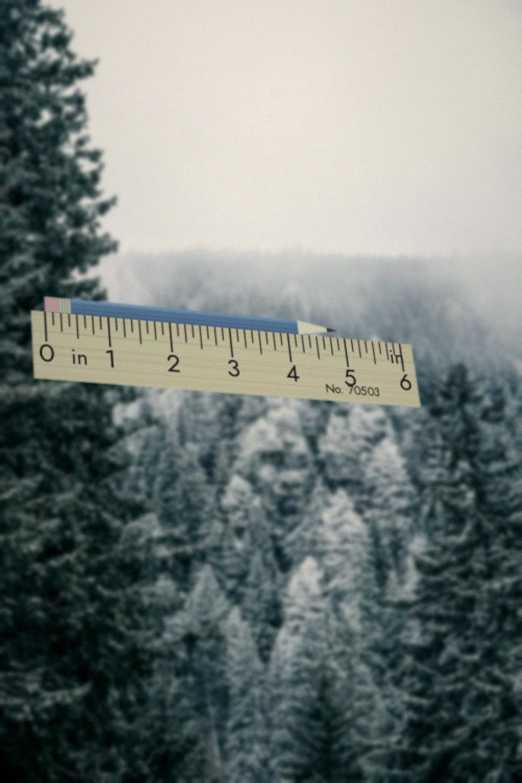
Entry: 4.875 in
